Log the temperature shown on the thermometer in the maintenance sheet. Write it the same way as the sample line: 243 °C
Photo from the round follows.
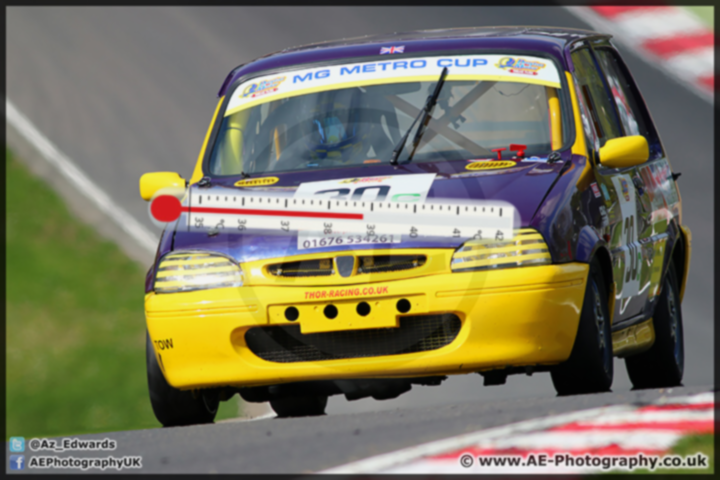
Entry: 38.8 °C
